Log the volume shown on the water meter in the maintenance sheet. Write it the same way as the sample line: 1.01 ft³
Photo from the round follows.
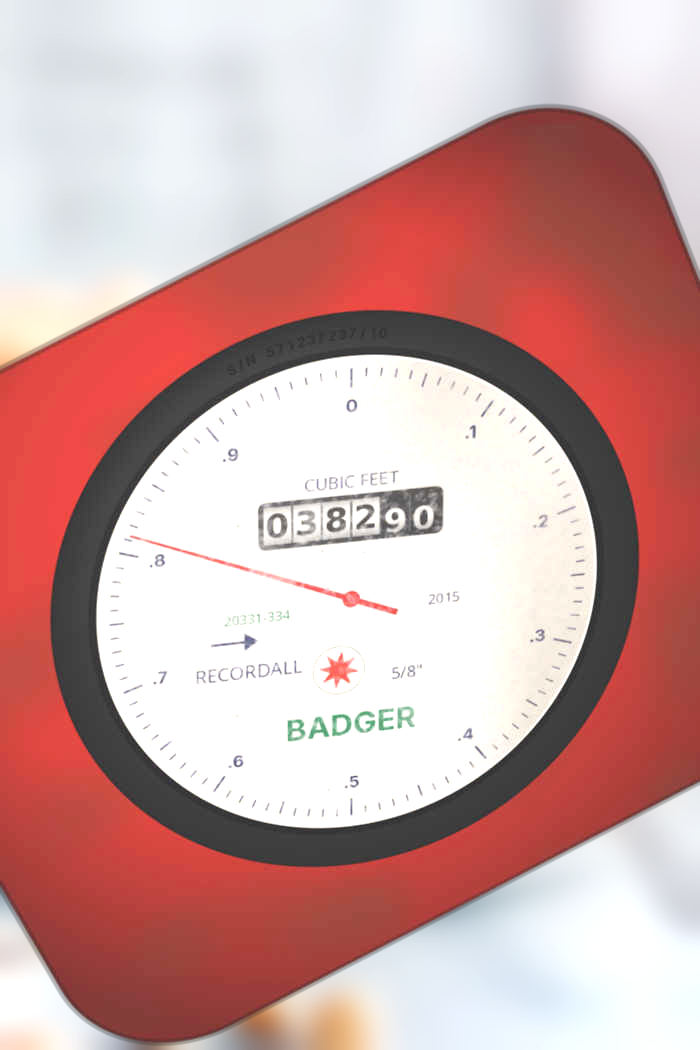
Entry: 38289.81 ft³
